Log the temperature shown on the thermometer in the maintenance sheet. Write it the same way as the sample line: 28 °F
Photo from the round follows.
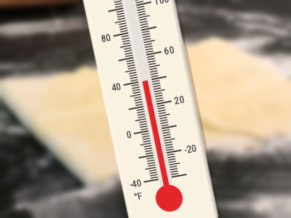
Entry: 40 °F
